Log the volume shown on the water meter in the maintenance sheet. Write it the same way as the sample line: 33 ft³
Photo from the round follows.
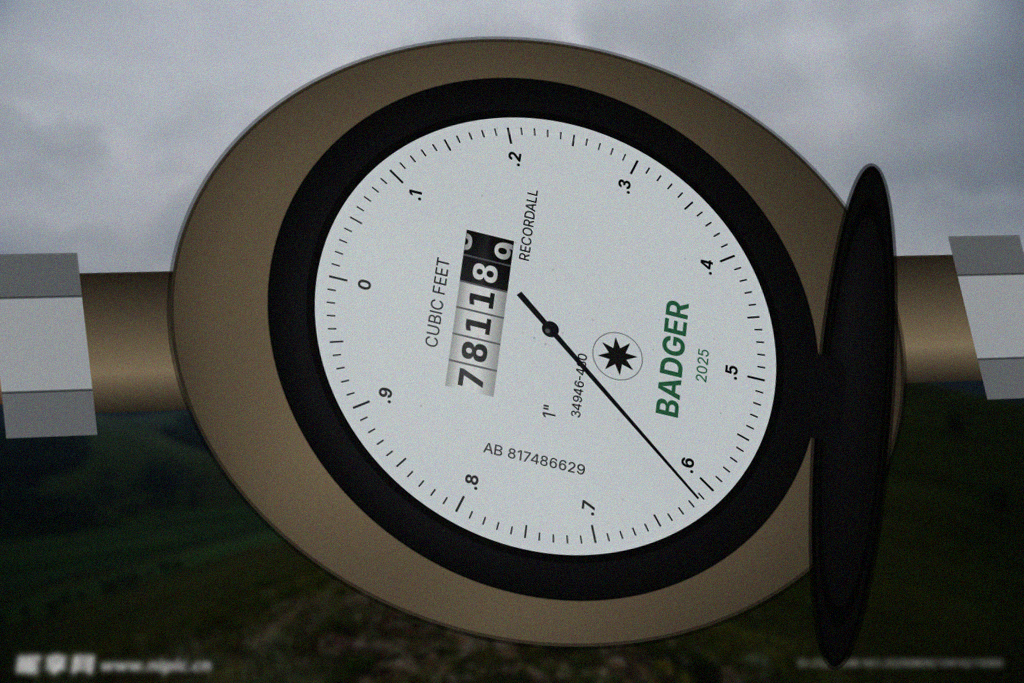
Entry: 781188.61 ft³
